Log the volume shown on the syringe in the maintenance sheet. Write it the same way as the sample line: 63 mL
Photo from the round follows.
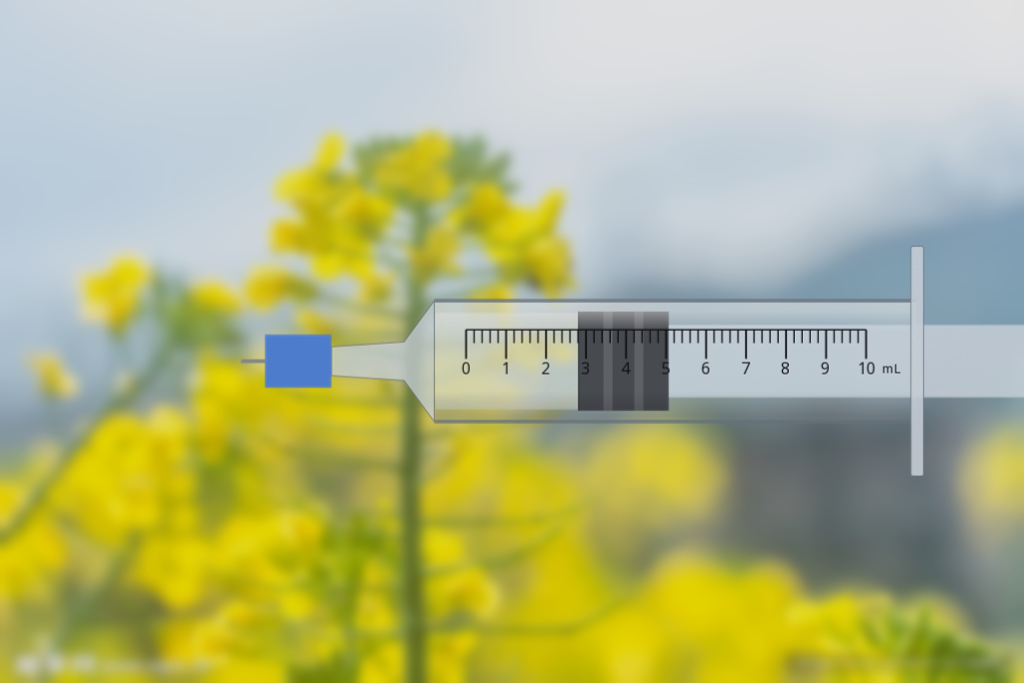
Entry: 2.8 mL
